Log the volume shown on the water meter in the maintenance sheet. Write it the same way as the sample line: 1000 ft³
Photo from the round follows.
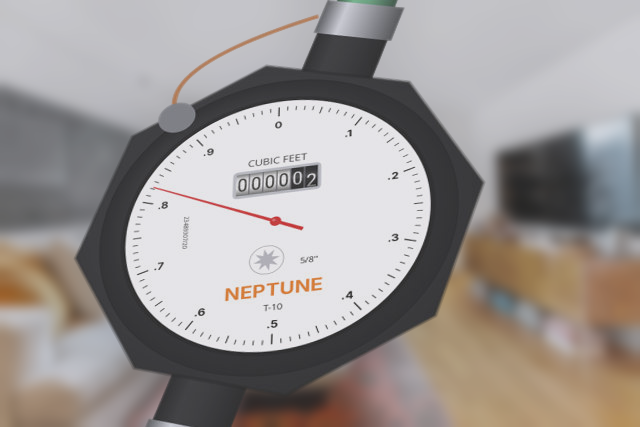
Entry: 1.82 ft³
